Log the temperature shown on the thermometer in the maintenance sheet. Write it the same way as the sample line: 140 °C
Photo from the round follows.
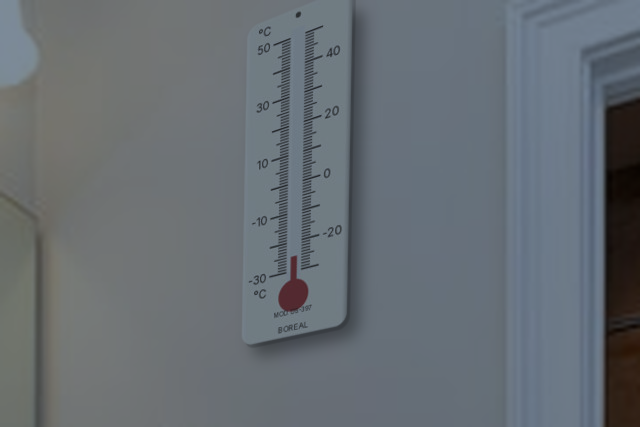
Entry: -25 °C
